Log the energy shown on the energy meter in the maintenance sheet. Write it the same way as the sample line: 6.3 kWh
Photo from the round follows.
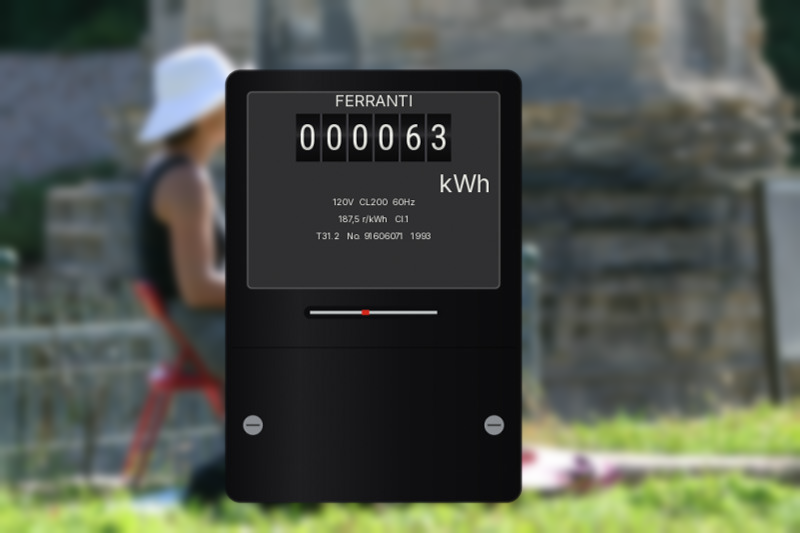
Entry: 63 kWh
